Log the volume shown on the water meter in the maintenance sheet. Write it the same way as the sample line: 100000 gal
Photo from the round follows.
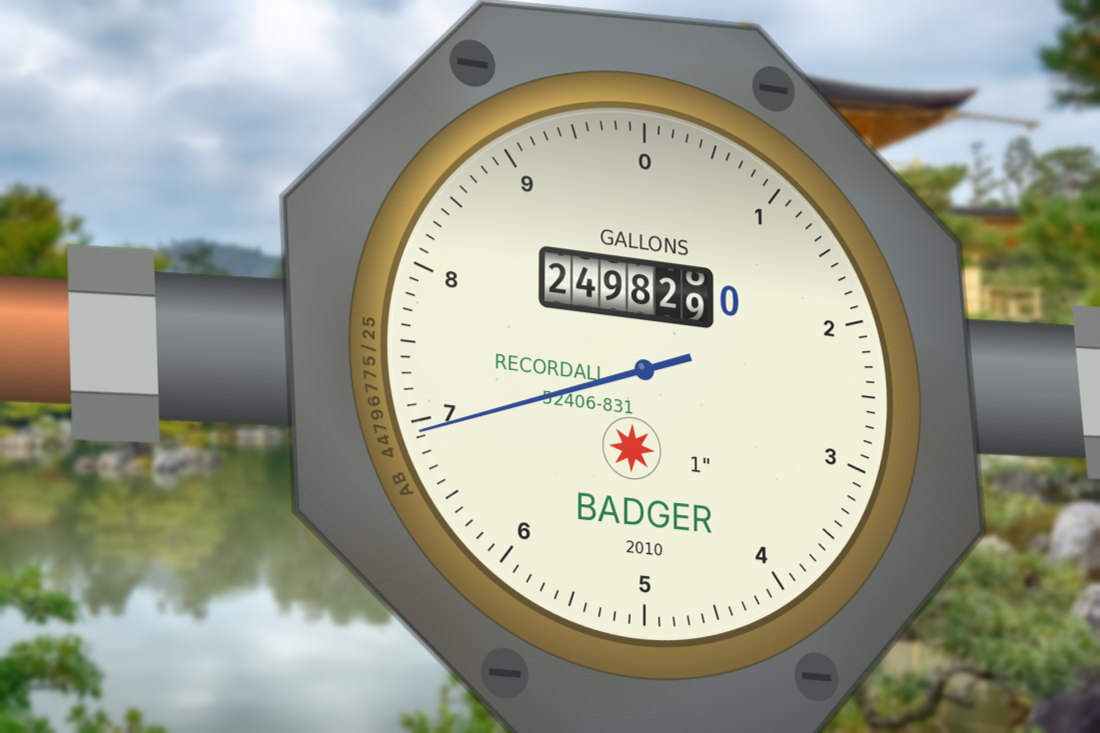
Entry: 2498286.9 gal
